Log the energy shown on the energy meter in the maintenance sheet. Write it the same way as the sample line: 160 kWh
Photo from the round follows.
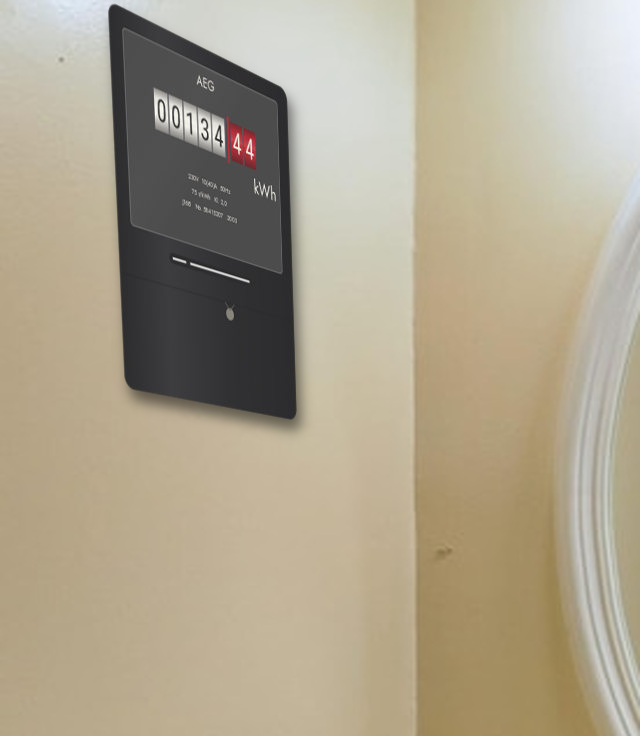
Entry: 134.44 kWh
